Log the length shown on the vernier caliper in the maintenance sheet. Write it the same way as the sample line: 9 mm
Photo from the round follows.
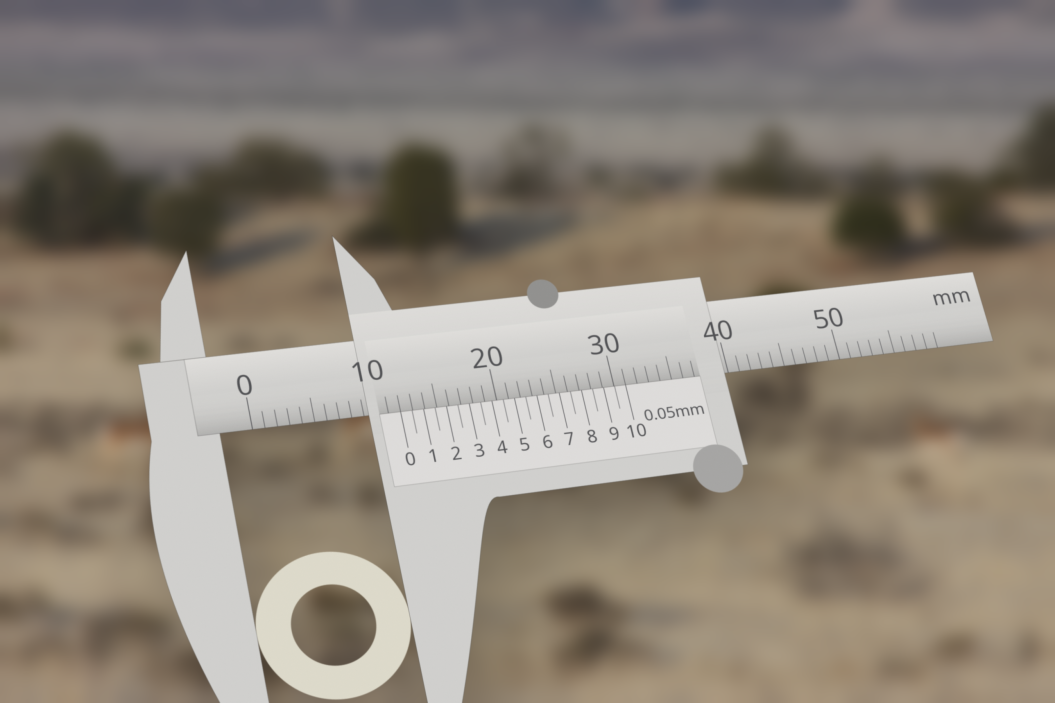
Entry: 12.0 mm
